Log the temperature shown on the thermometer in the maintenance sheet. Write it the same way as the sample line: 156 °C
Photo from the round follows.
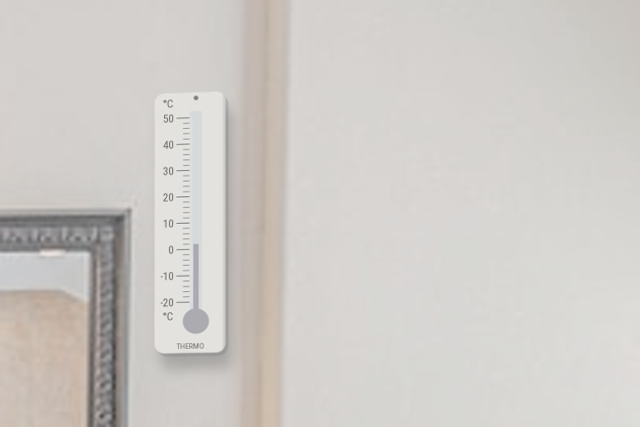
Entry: 2 °C
